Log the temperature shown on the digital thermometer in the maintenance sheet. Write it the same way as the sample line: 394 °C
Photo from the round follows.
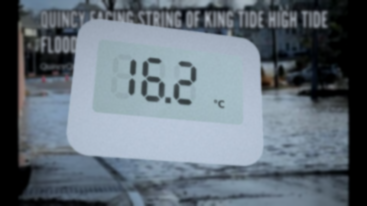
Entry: 16.2 °C
